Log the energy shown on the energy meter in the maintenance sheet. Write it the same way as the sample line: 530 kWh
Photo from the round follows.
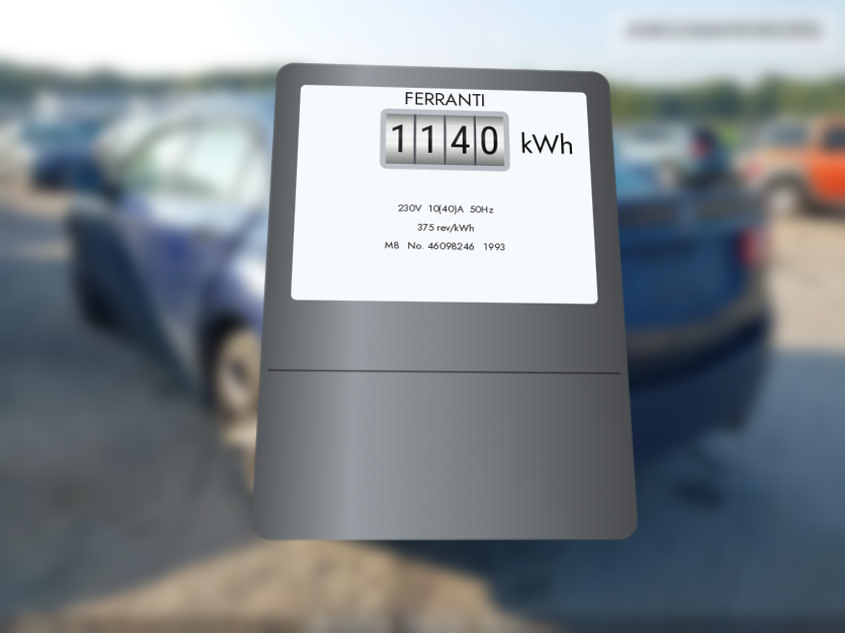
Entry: 1140 kWh
